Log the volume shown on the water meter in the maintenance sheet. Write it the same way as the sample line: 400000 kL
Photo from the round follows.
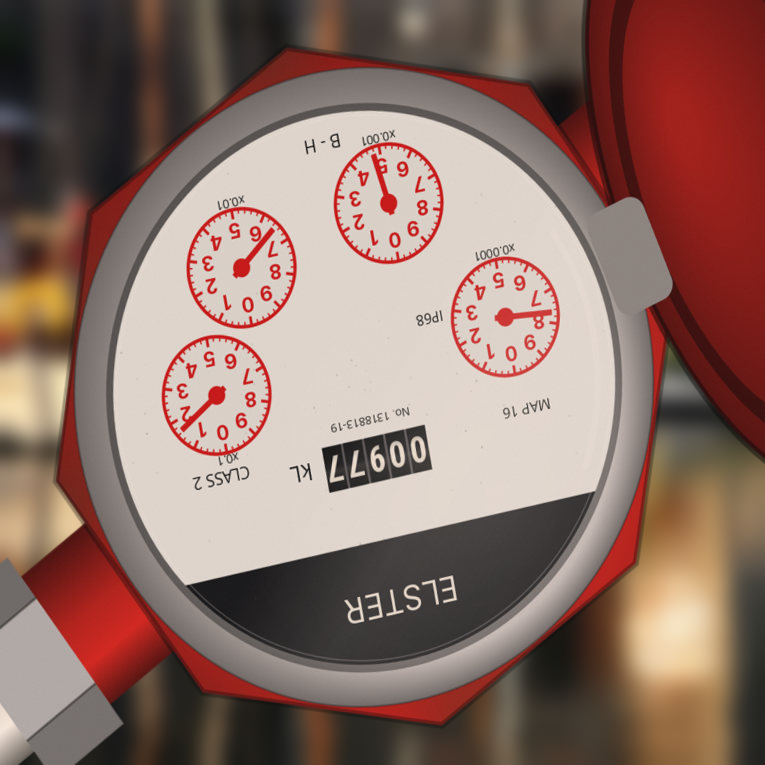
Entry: 977.1647 kL
